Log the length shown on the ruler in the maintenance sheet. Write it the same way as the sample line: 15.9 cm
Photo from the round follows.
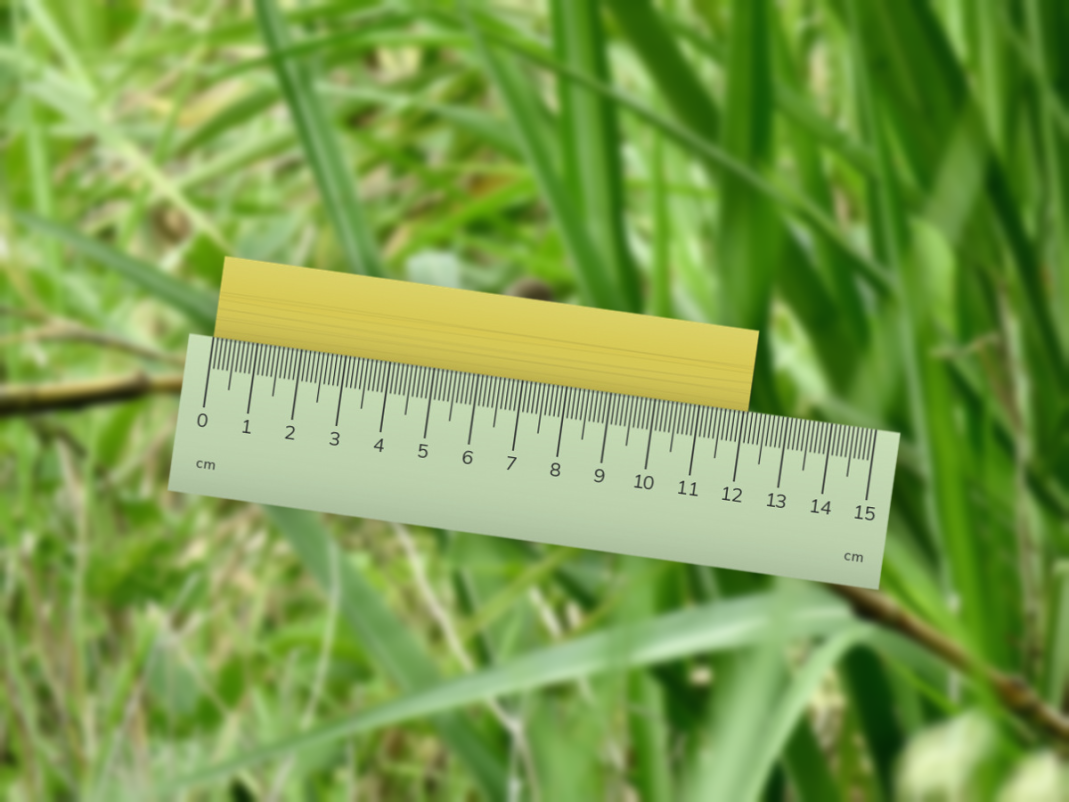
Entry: 12.1 cm
